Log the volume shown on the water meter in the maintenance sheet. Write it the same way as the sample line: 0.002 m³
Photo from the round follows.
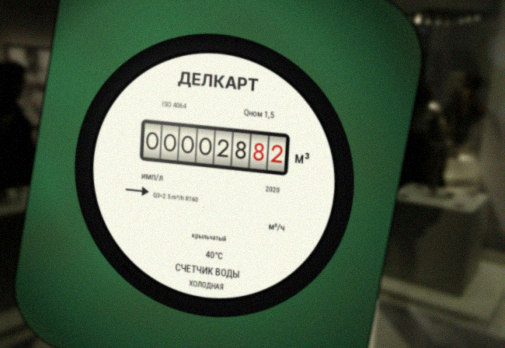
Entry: 28.82 m³
